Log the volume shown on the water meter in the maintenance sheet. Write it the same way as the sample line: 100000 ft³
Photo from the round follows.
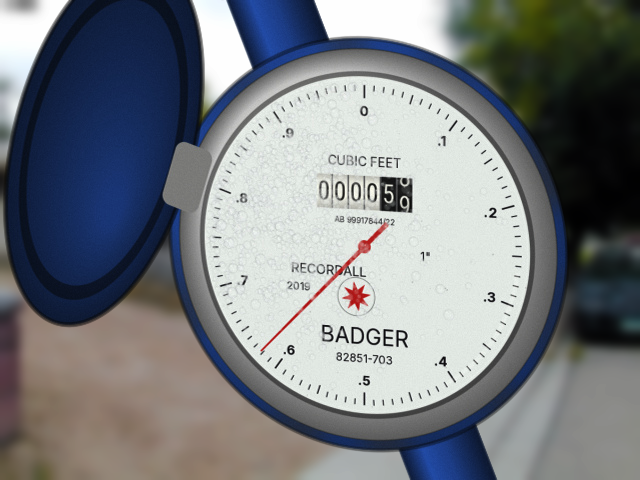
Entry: 58.62 ft³
